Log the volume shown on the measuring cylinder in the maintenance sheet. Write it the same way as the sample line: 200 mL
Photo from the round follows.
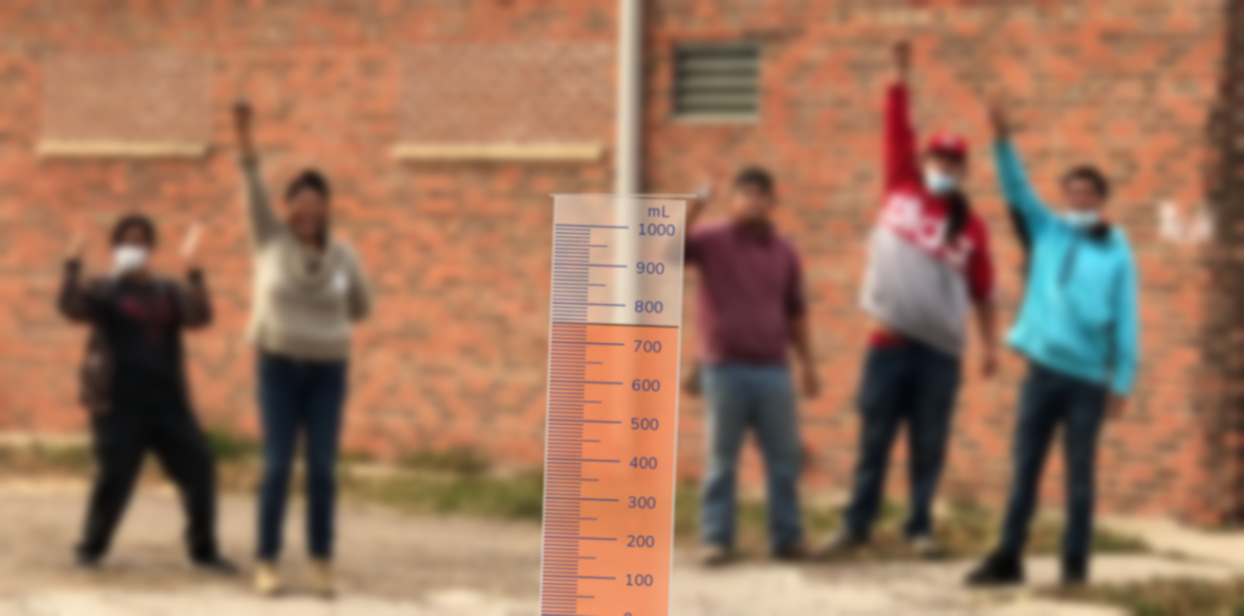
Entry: 750 mL
